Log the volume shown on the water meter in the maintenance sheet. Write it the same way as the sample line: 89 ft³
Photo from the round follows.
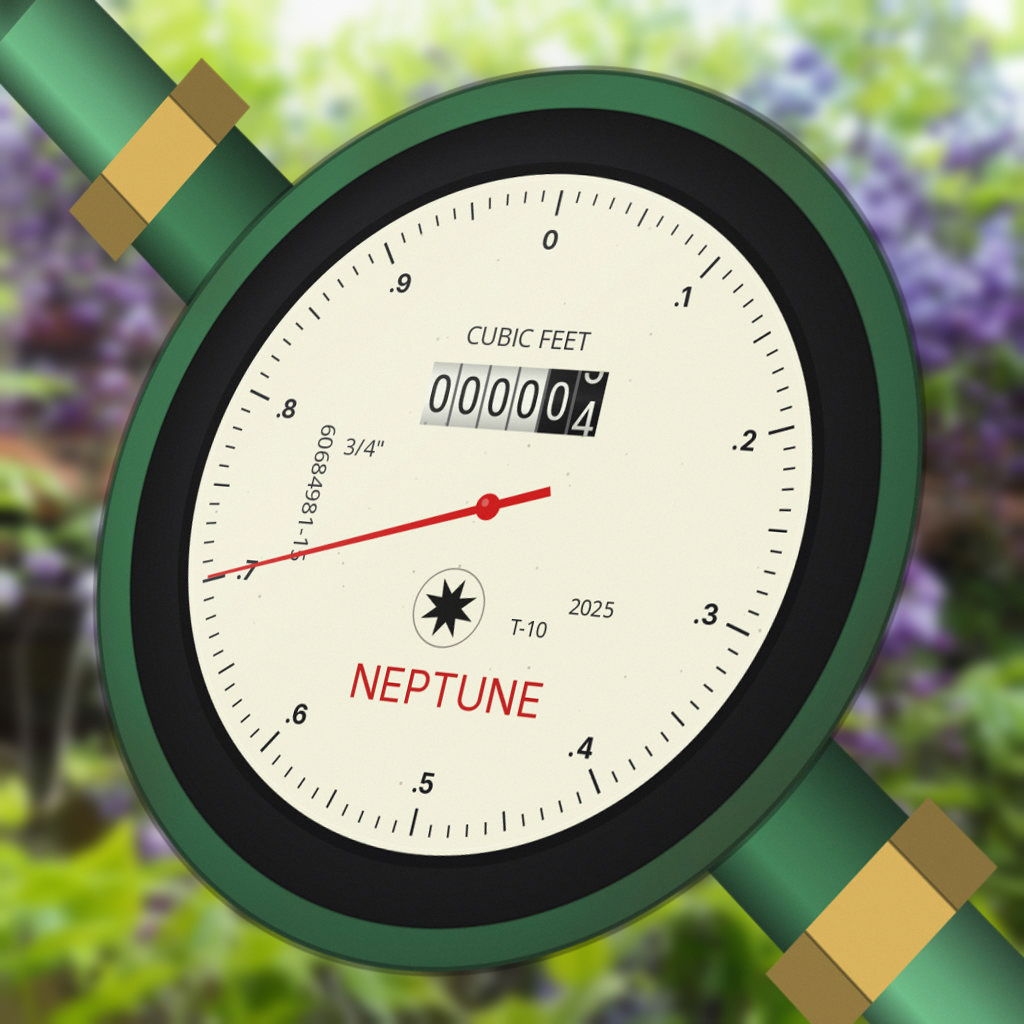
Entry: 3.70 ft³
